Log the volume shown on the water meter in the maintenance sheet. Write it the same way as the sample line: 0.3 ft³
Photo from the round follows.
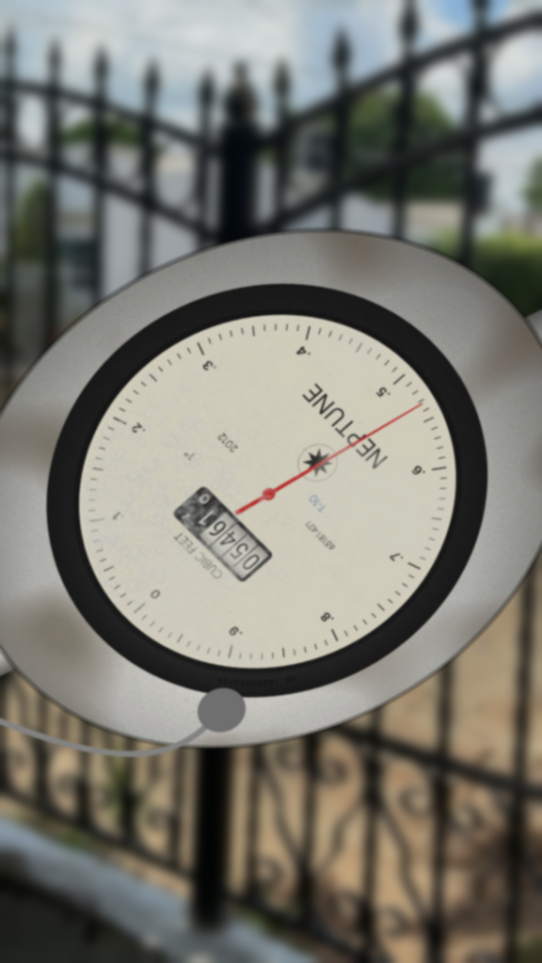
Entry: 54617.53 ft³
